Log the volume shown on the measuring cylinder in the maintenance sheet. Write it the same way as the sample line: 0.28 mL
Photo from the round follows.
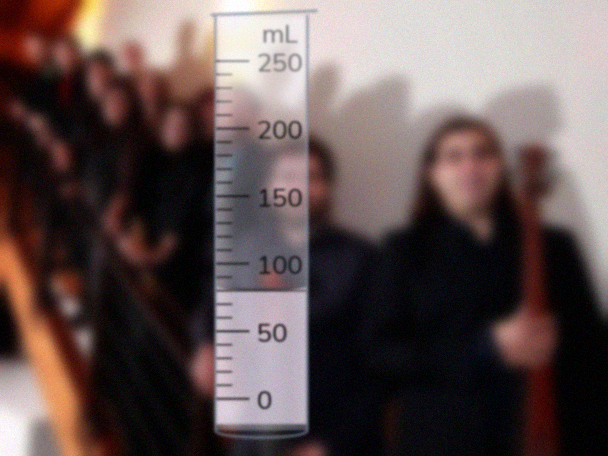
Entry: 80 mL
